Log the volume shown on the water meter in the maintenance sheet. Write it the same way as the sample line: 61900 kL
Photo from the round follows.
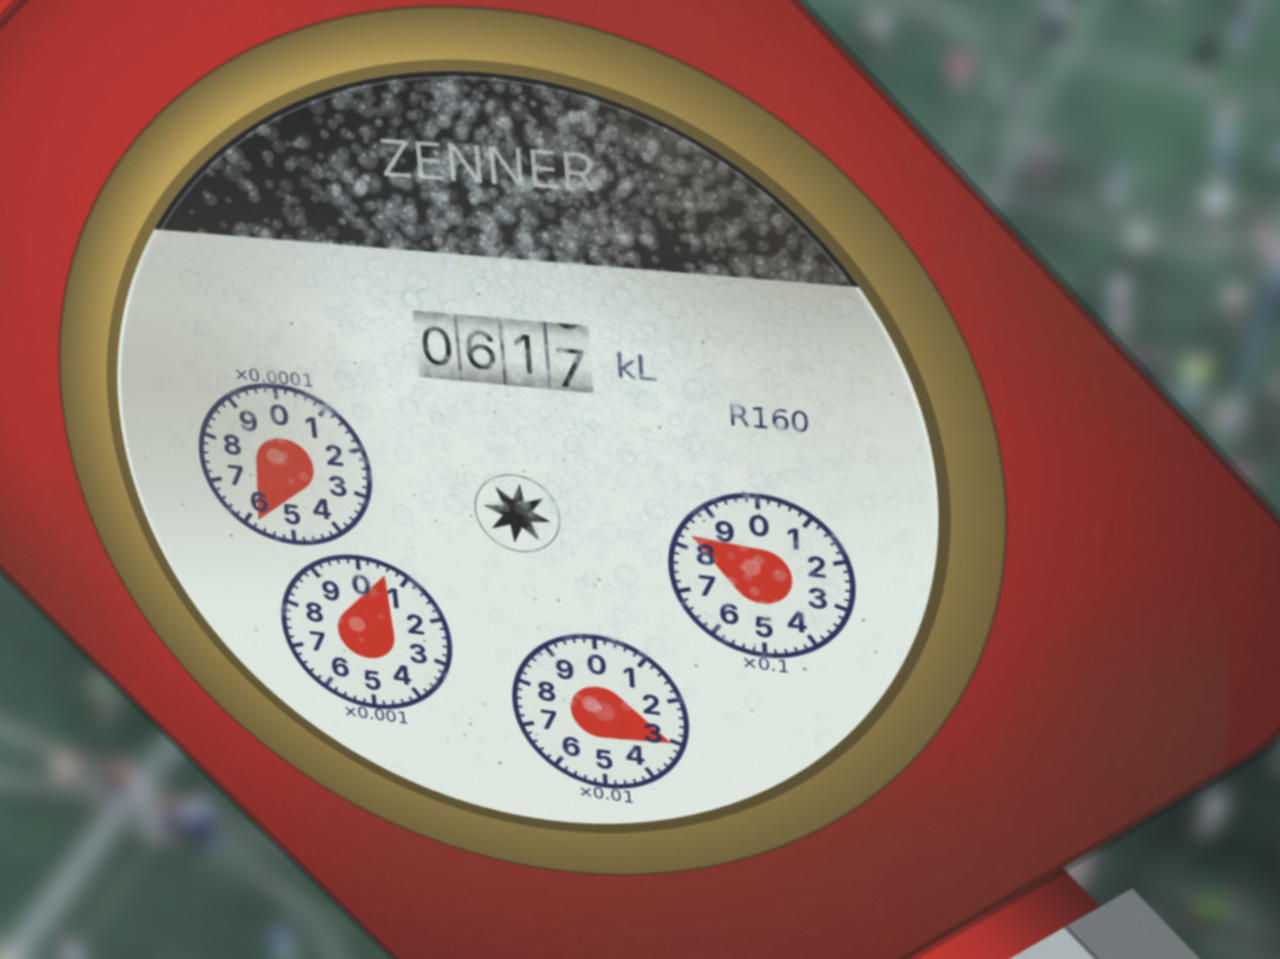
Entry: 616.8305 kL
